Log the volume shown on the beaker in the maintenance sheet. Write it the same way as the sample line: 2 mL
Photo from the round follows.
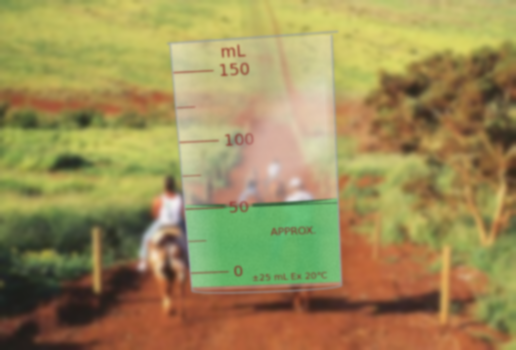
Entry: 50 mL
